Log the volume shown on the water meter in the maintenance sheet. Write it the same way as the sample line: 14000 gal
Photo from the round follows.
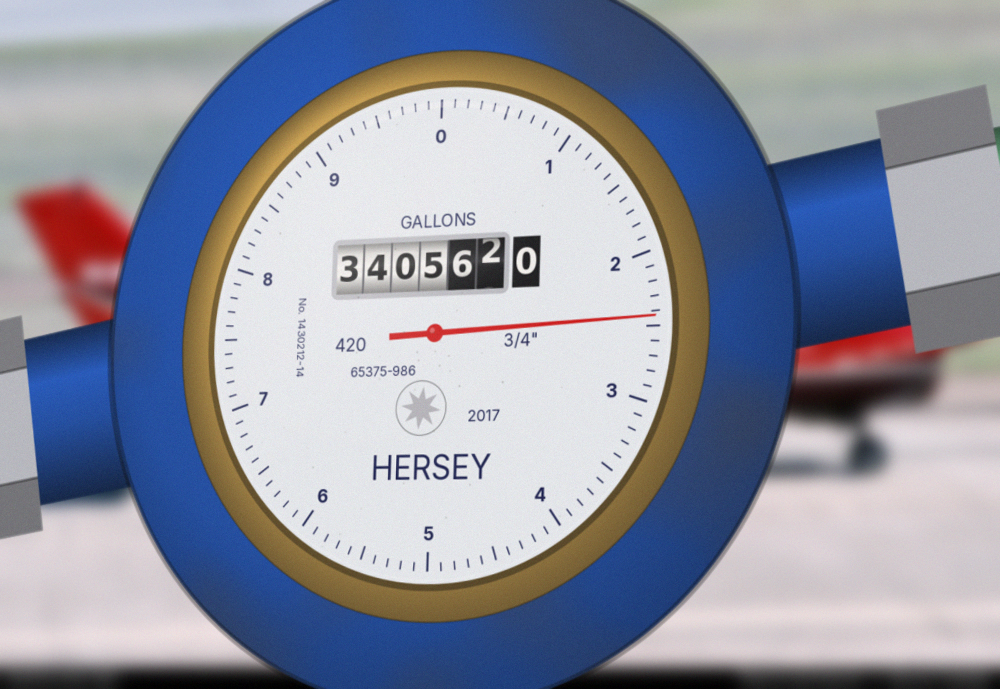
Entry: 3405622.4 gal
